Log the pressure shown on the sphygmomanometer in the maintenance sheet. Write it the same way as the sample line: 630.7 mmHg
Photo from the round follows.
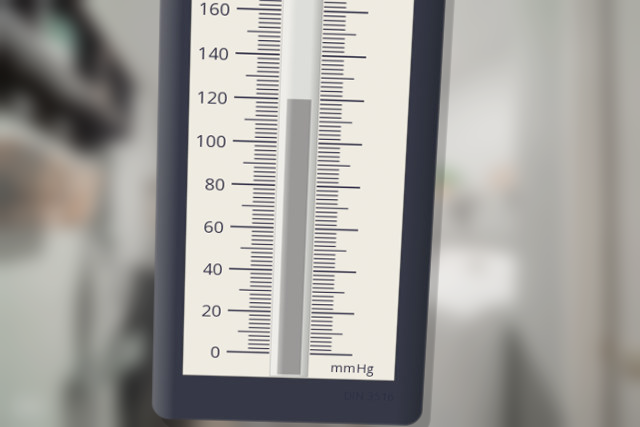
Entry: 120 mmHg
